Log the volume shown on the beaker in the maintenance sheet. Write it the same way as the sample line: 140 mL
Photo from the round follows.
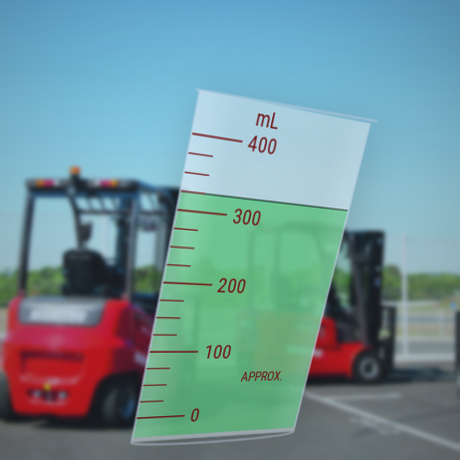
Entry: 325 mL
